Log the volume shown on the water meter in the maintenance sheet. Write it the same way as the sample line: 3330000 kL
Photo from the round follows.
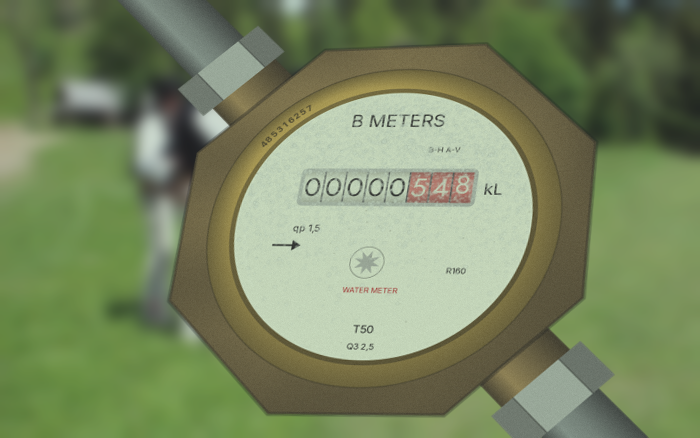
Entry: 0.548 kL
